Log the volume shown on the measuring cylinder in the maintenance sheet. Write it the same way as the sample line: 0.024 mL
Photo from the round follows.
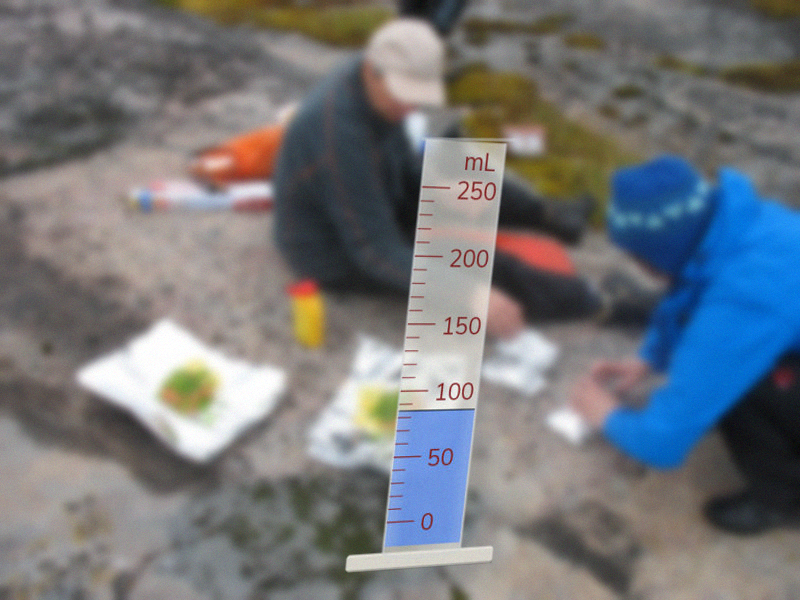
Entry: 85 mL
